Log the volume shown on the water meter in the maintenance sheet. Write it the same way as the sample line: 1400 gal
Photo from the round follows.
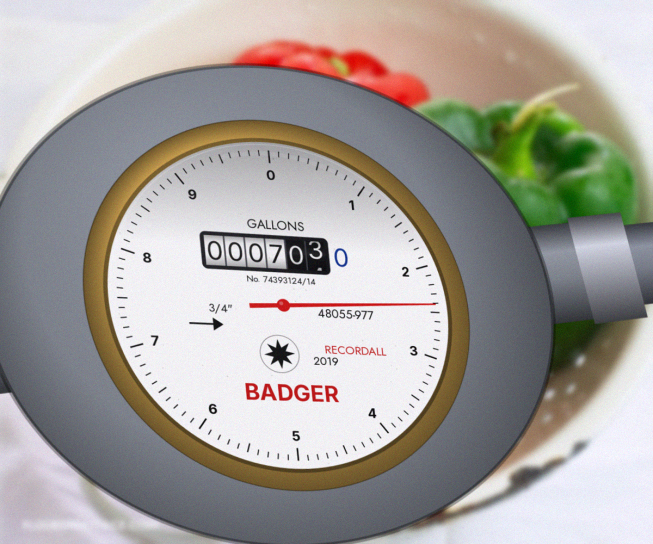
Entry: 7032.4 gal
